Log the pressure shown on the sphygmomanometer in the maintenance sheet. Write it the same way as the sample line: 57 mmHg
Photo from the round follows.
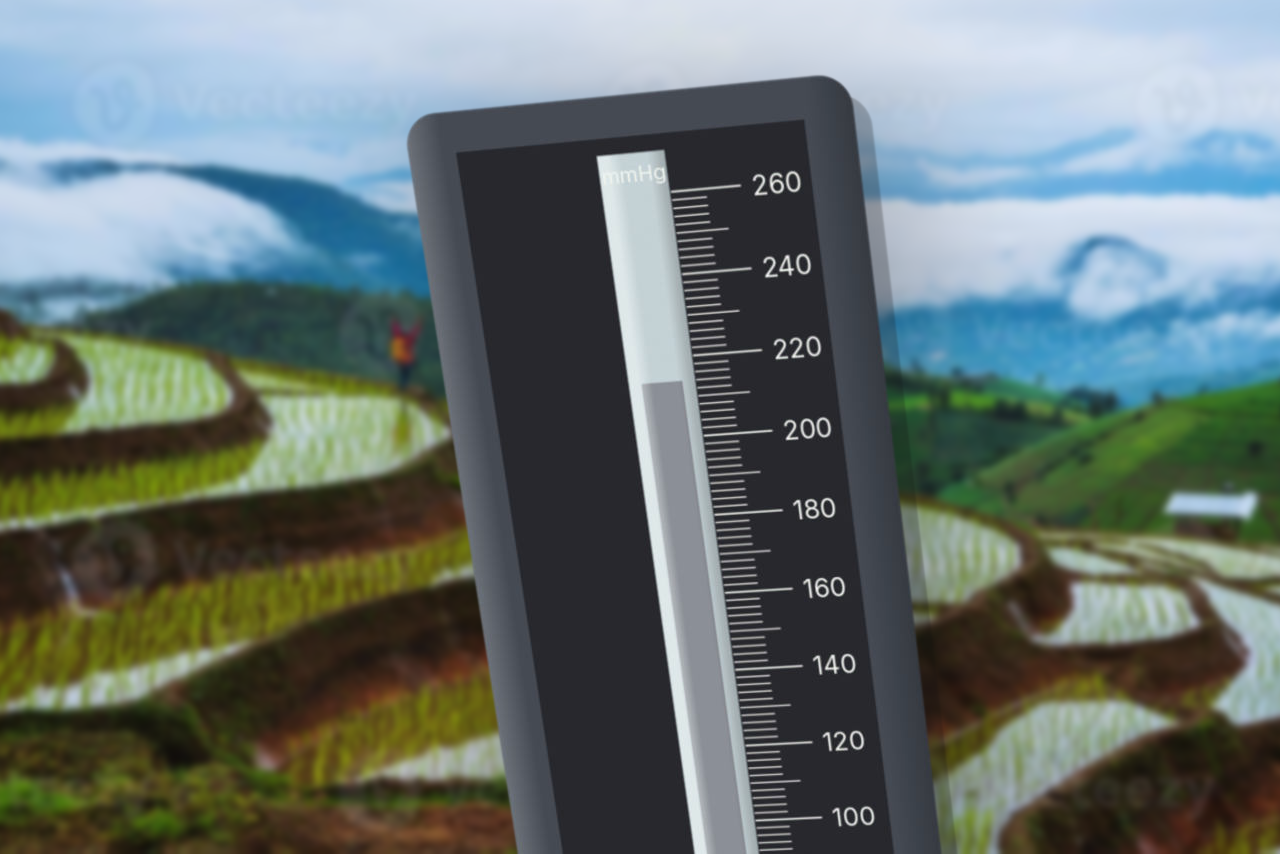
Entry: 214 mmHg
